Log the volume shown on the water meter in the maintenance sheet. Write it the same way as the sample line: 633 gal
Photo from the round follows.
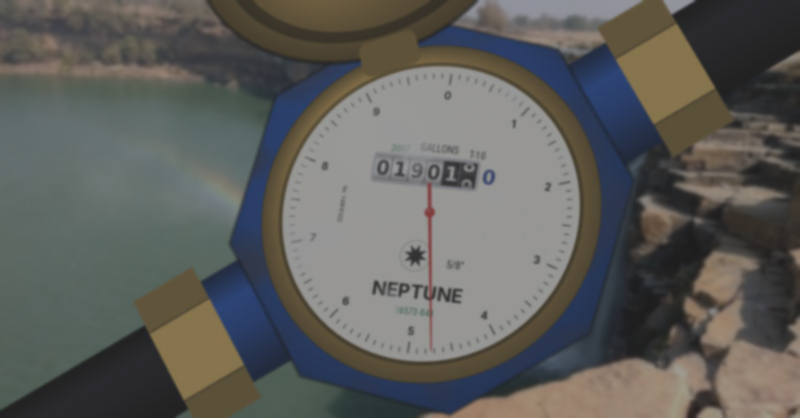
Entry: 190184.7 gal
